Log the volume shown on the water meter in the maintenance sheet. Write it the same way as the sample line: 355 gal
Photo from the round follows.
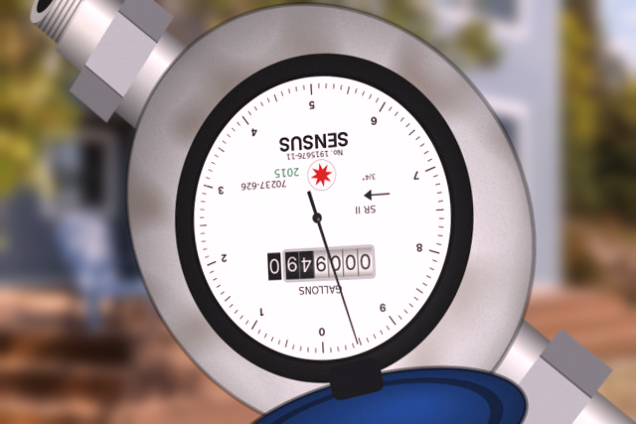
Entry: 9489.5 gal
